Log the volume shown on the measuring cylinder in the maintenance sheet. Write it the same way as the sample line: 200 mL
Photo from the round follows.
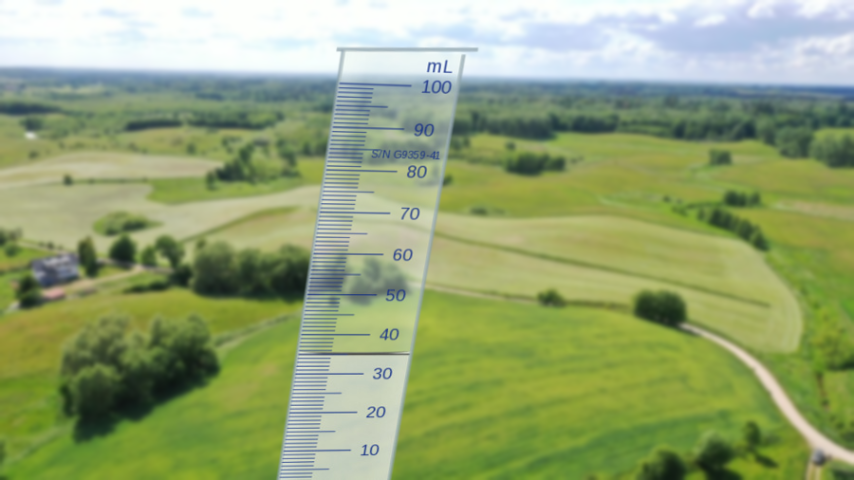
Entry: 35 mL
